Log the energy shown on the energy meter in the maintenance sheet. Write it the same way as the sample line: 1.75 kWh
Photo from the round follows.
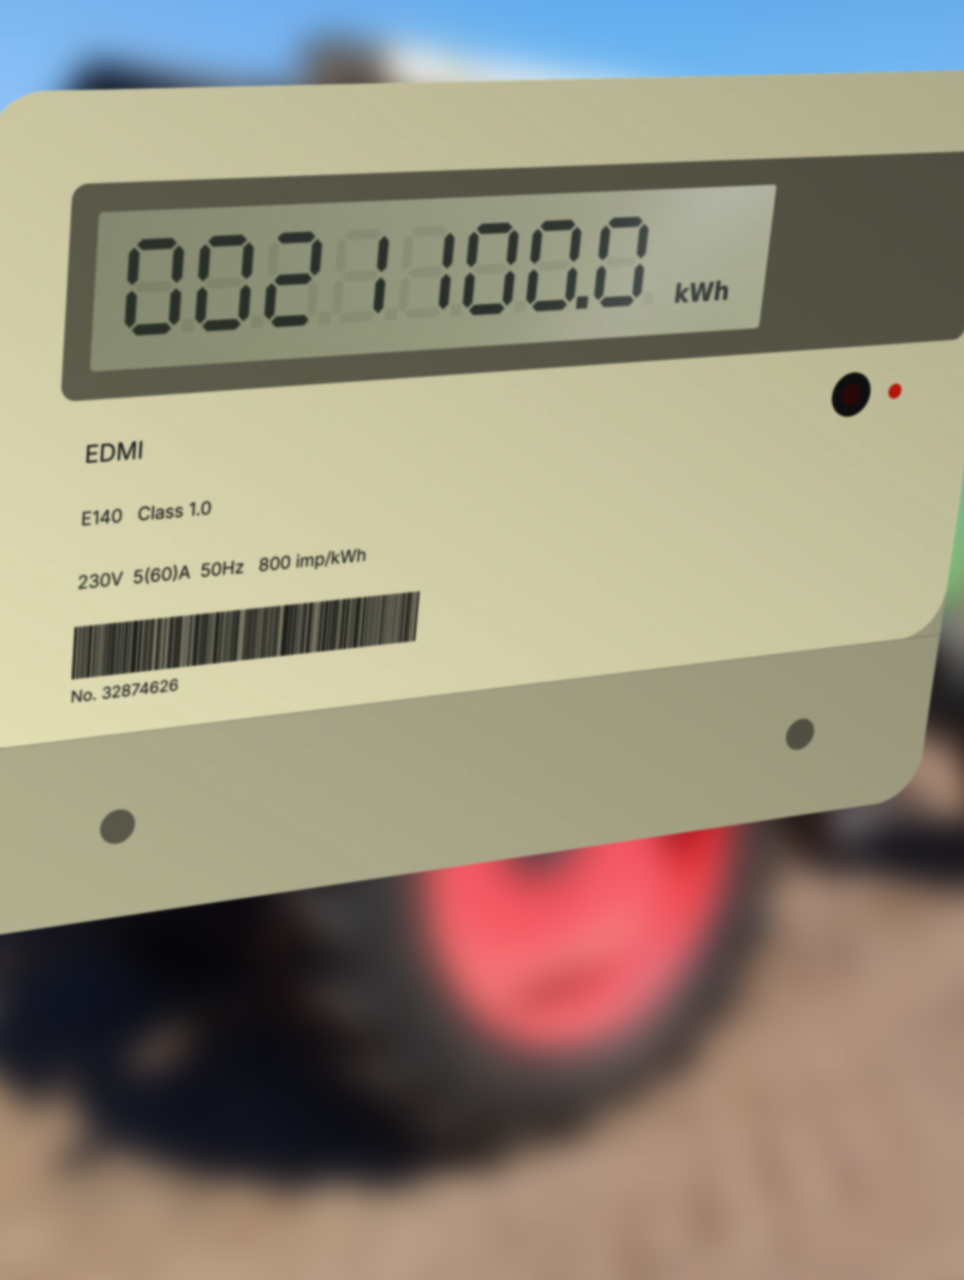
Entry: 21100.0 kWh
